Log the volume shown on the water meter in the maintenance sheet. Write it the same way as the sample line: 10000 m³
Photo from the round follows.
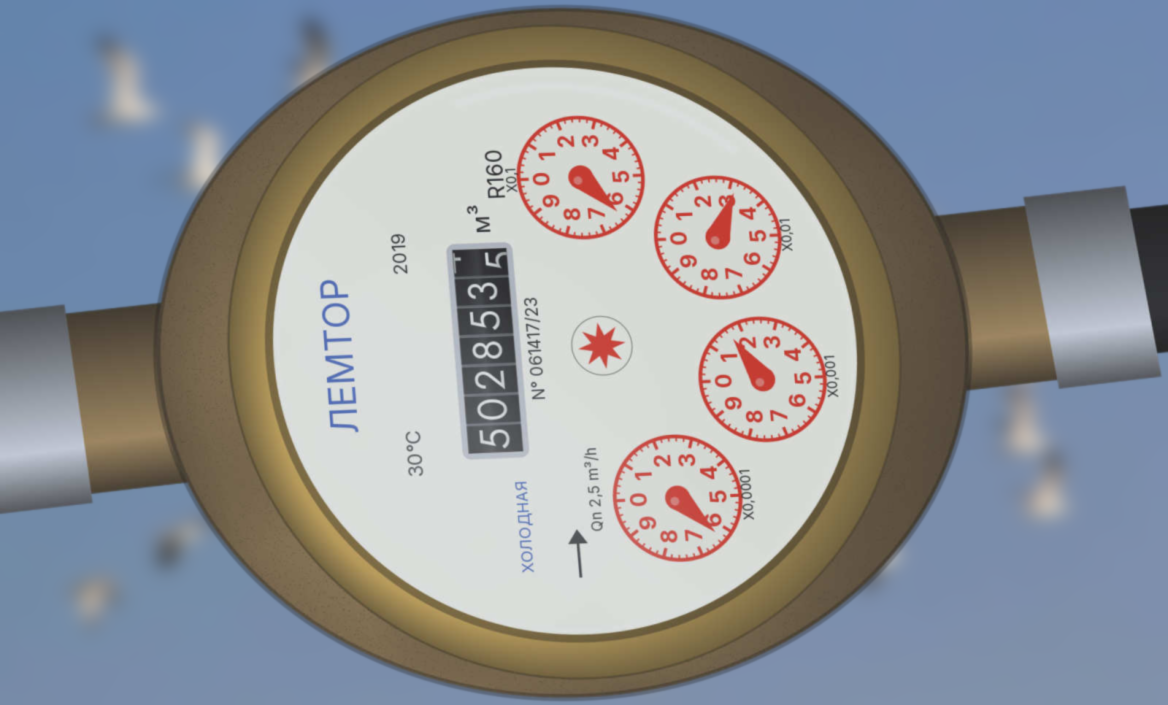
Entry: 5028534.6316 m³
